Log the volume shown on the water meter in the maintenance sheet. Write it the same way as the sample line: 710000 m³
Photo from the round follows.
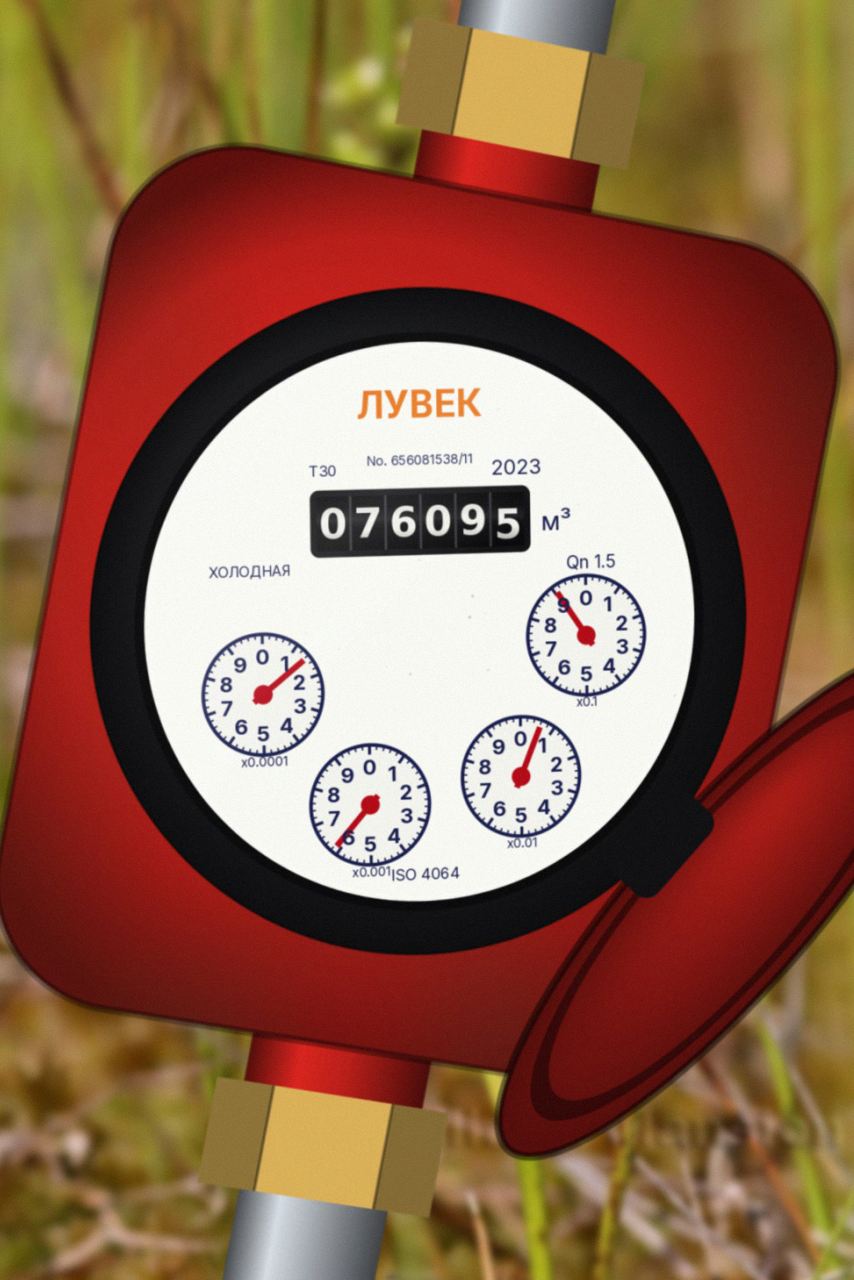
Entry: 76094.9061 m³
